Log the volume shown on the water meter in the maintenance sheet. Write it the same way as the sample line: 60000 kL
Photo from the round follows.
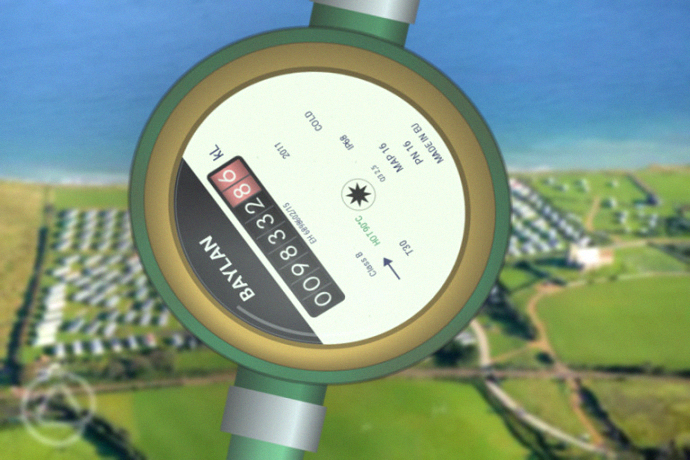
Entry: 98332.86 kL
